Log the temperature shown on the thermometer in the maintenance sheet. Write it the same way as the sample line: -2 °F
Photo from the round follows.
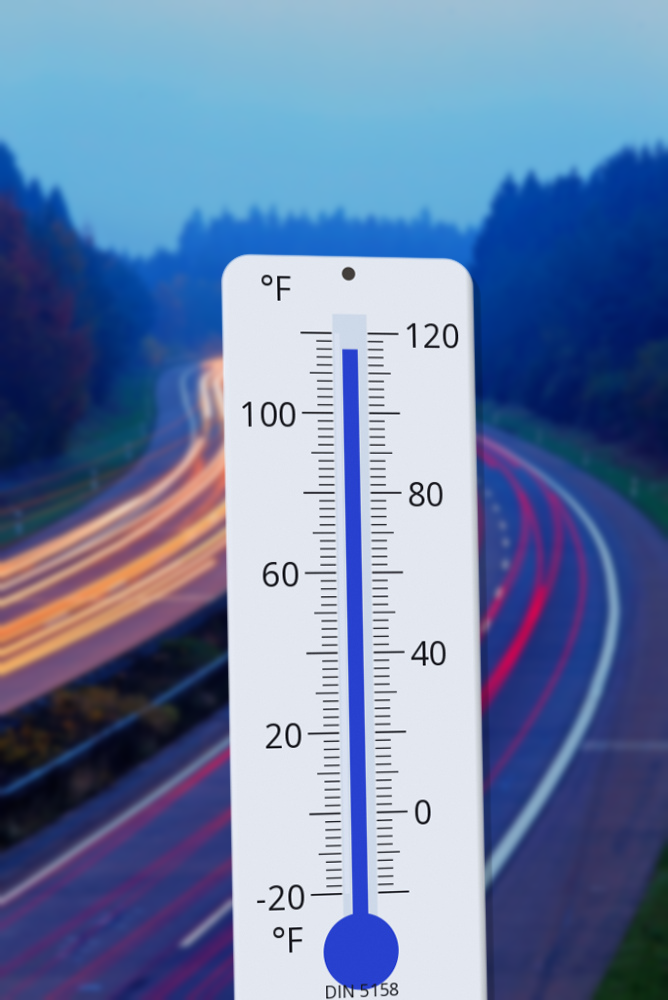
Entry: 116 °F
